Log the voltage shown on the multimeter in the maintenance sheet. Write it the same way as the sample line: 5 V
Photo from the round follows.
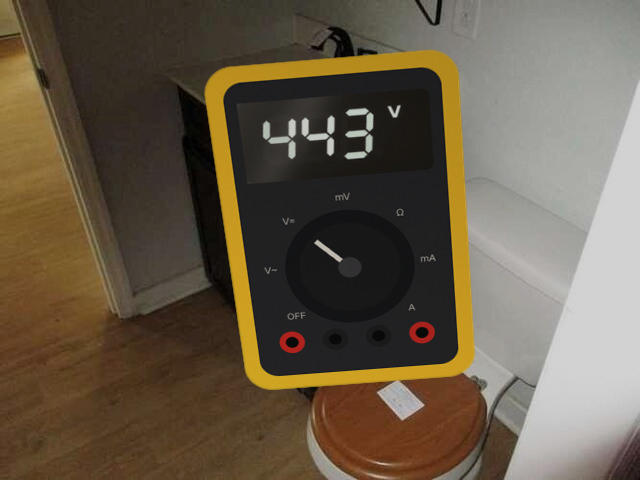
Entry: 443 V
